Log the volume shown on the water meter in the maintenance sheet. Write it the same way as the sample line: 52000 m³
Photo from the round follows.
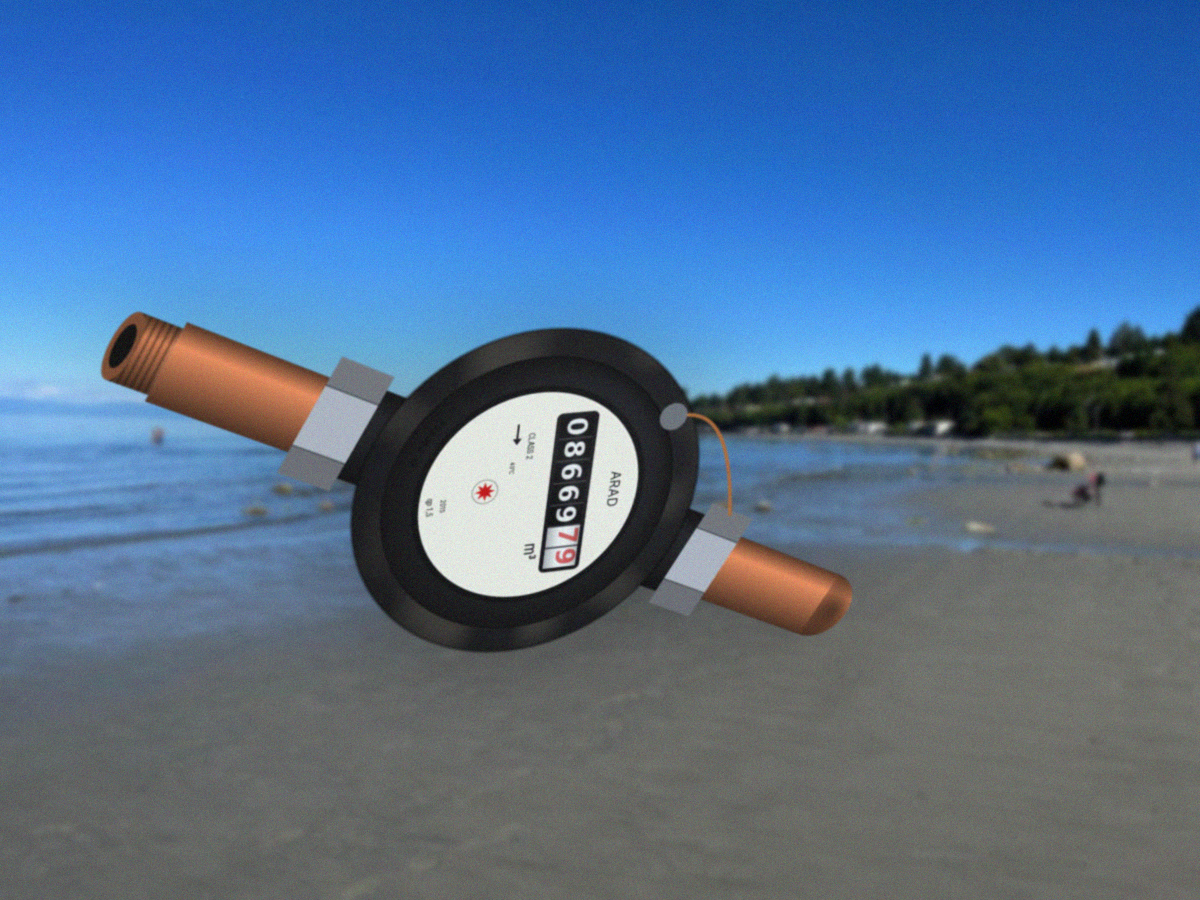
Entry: 8669.79 m³
